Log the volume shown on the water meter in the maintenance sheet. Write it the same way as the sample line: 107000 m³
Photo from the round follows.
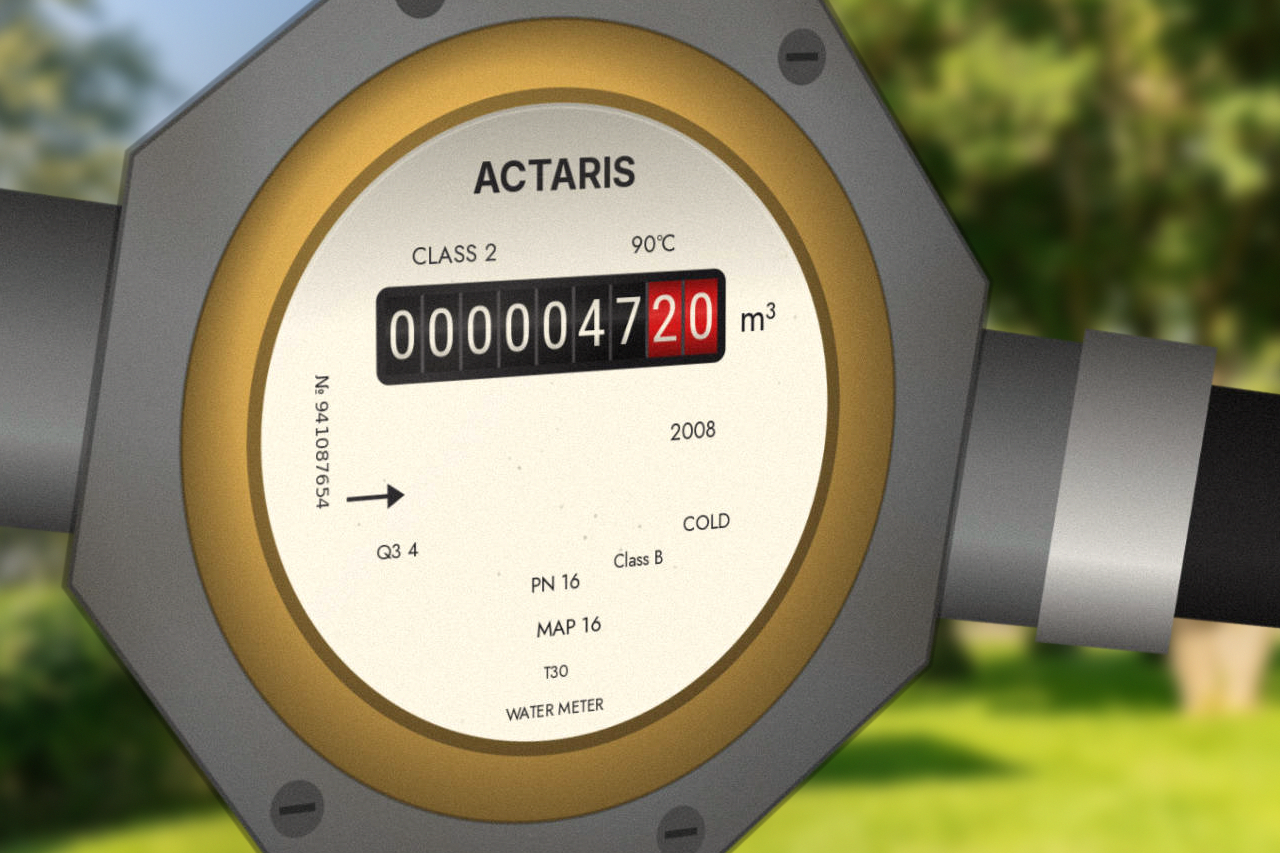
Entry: 47.20 m³
